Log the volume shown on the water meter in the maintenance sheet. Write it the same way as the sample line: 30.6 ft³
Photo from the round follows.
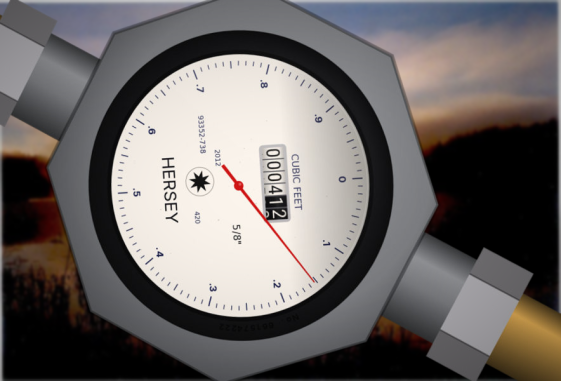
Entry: 412.15 ft³
